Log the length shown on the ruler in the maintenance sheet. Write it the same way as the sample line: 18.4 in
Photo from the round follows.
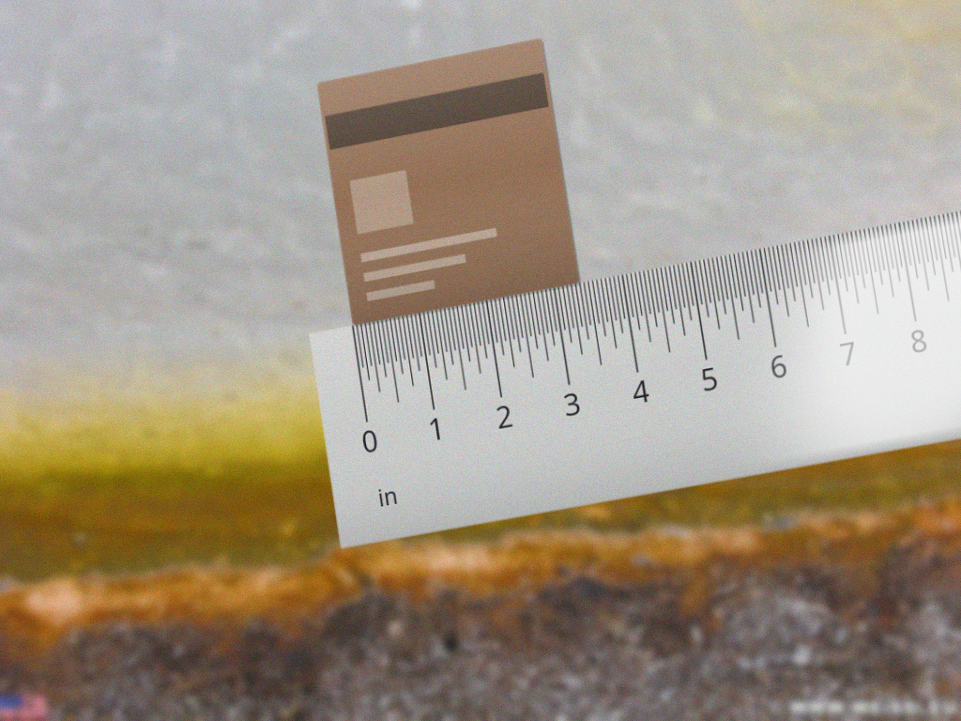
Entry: 3.375 in
